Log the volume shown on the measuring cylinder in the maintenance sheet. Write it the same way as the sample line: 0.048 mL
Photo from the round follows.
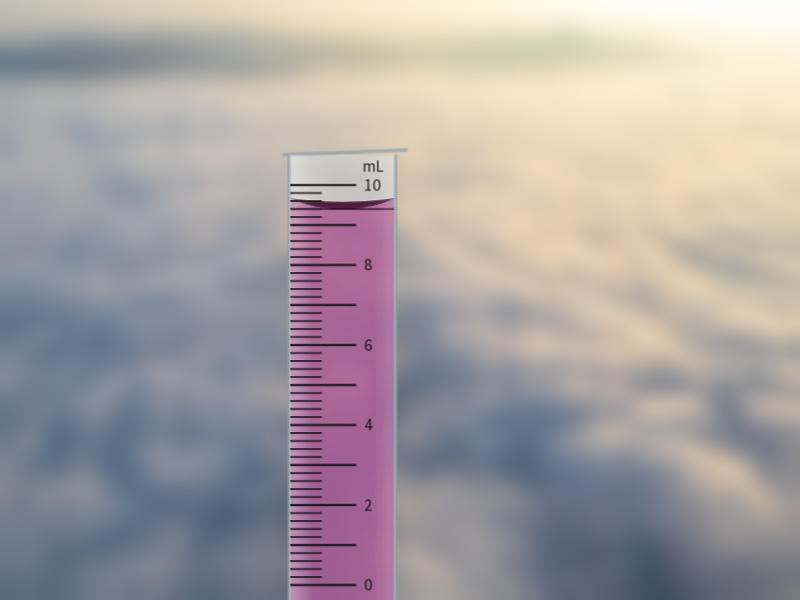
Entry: 9.4 mL
